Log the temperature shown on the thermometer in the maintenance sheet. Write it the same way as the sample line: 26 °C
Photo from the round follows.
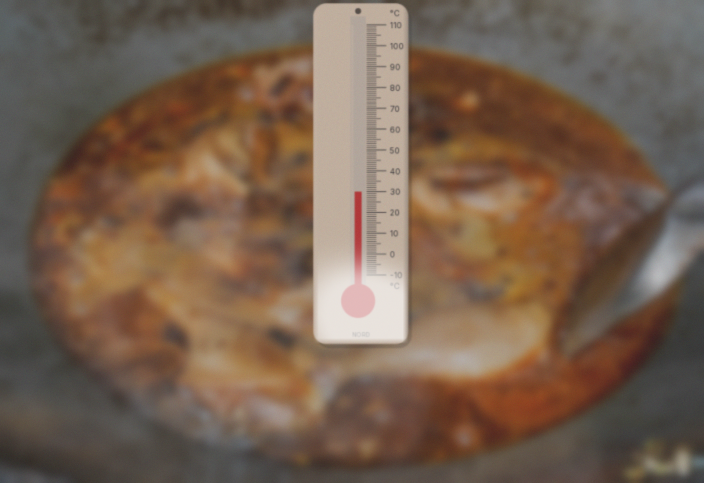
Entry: 30 °C
